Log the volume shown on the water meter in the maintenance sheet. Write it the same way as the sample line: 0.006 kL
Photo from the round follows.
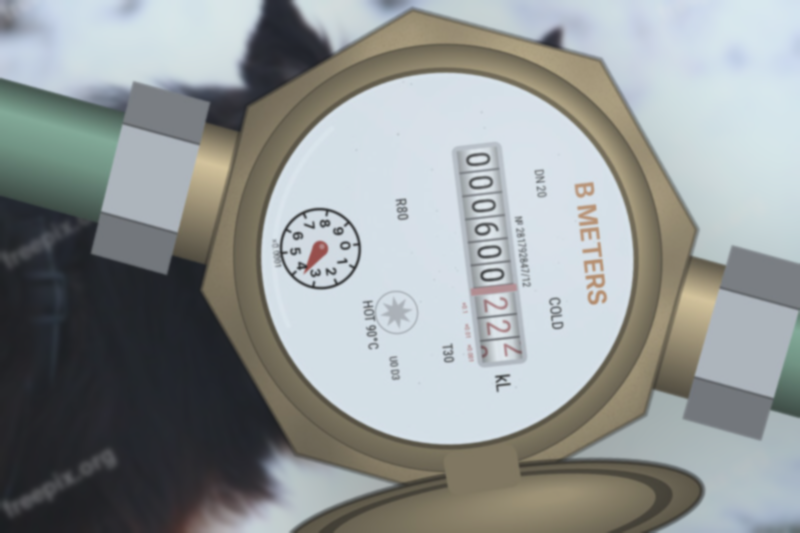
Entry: 600.2223 kL
